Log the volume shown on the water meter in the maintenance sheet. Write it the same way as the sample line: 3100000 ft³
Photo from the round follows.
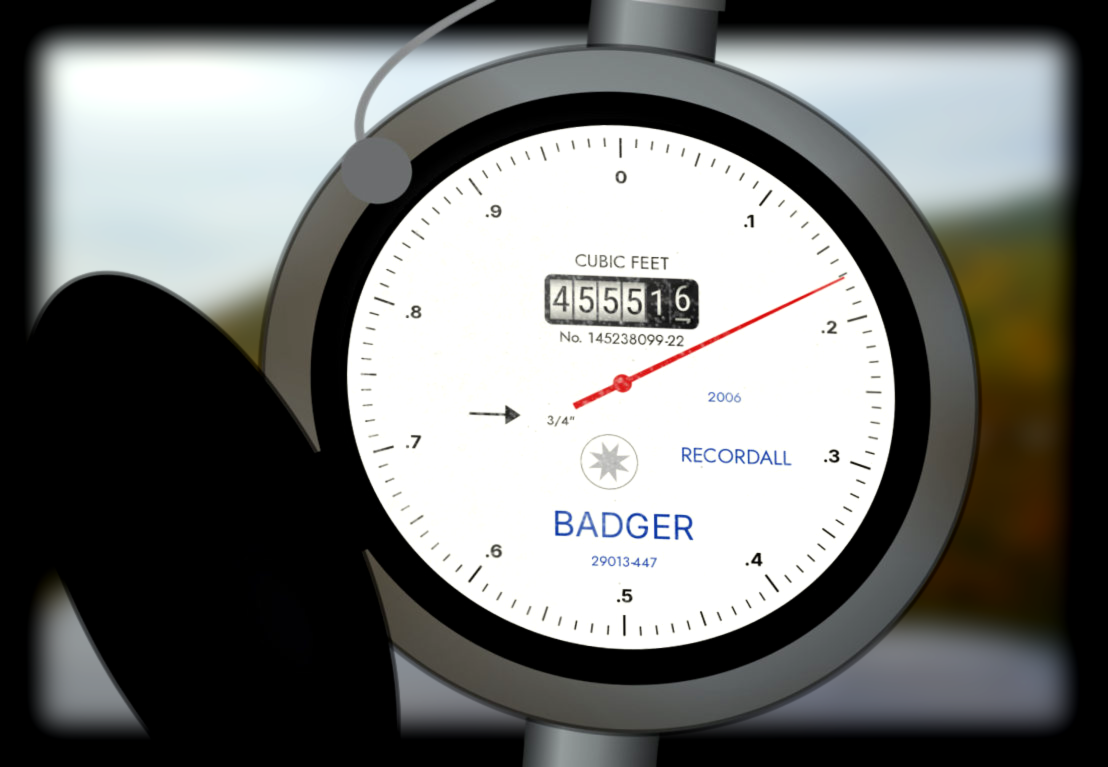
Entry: 455516.17 ft³
